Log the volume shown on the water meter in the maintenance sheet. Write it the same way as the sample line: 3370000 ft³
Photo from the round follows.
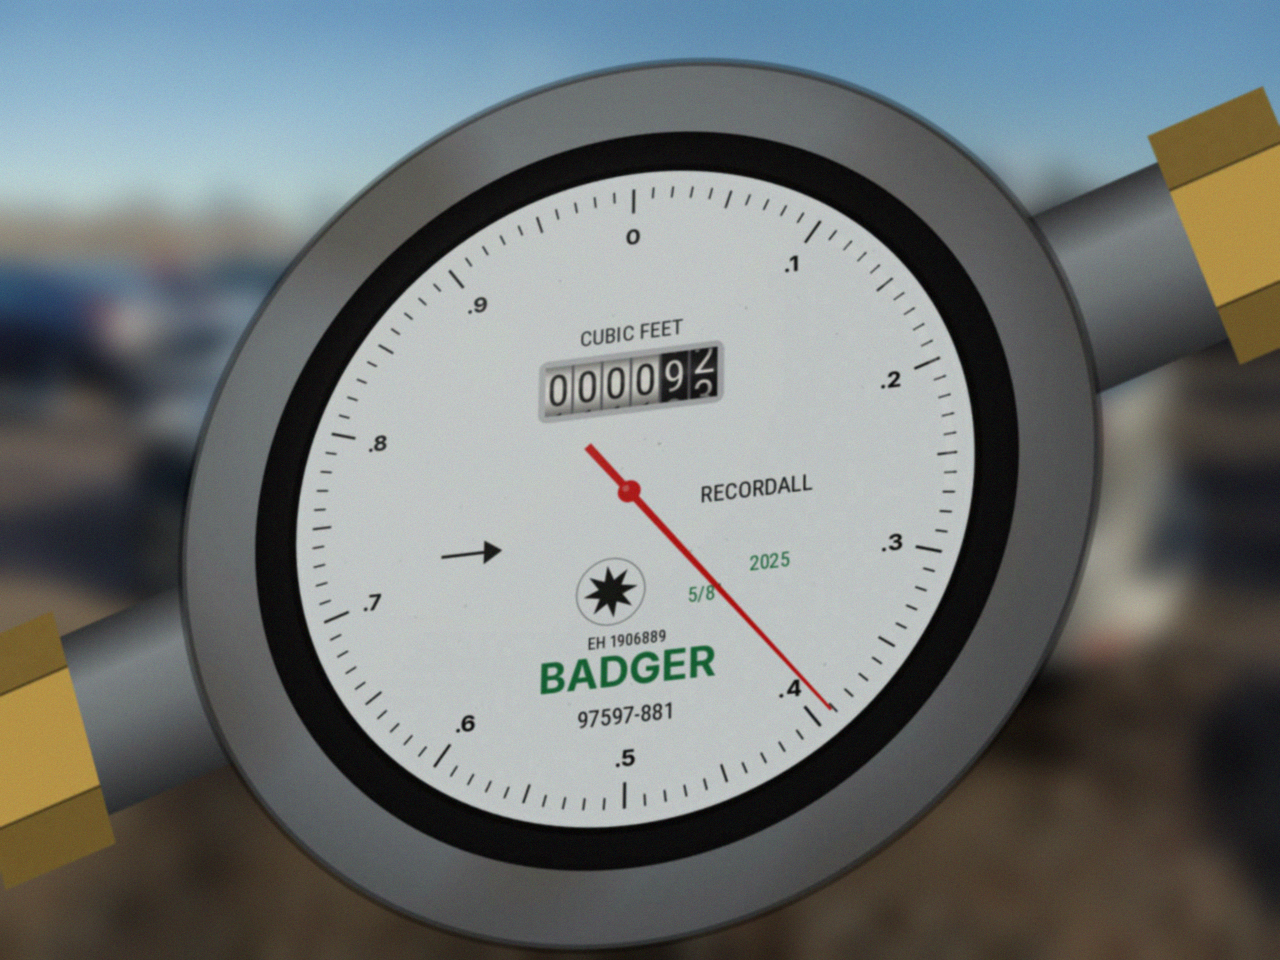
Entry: 92.39 ft³
